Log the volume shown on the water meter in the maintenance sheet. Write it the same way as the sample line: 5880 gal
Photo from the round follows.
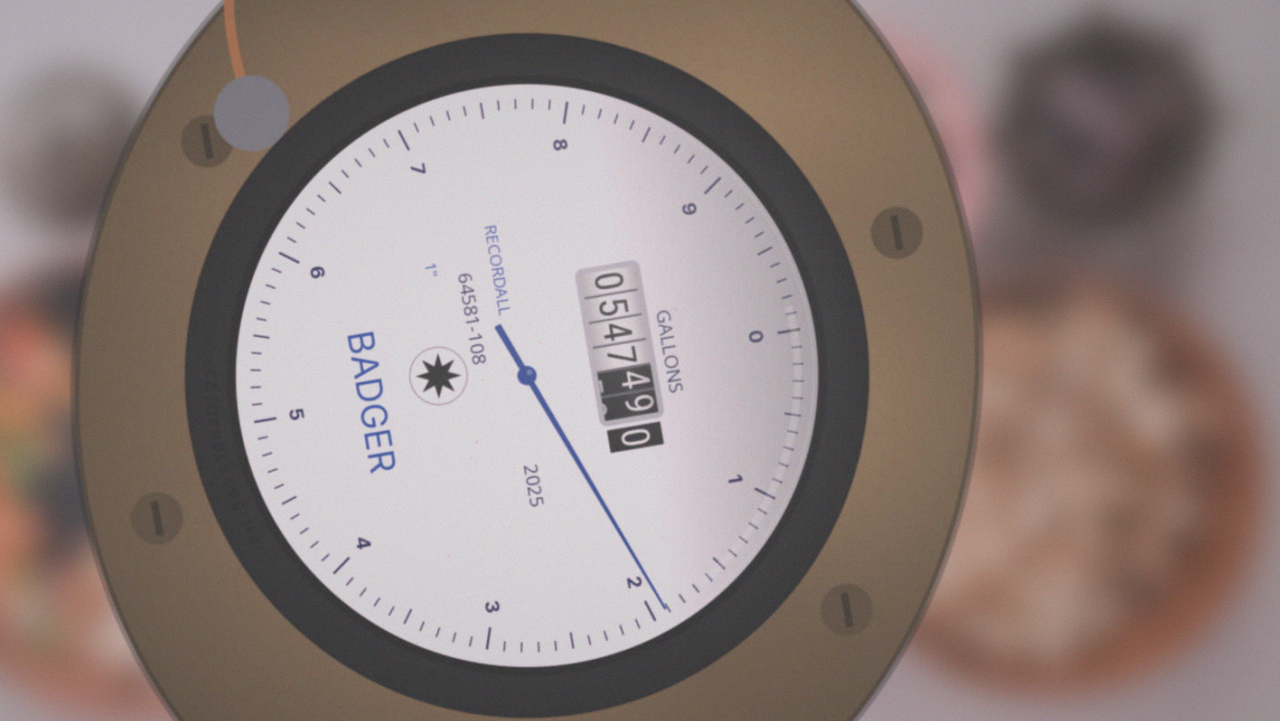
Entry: 547491.9 gal
